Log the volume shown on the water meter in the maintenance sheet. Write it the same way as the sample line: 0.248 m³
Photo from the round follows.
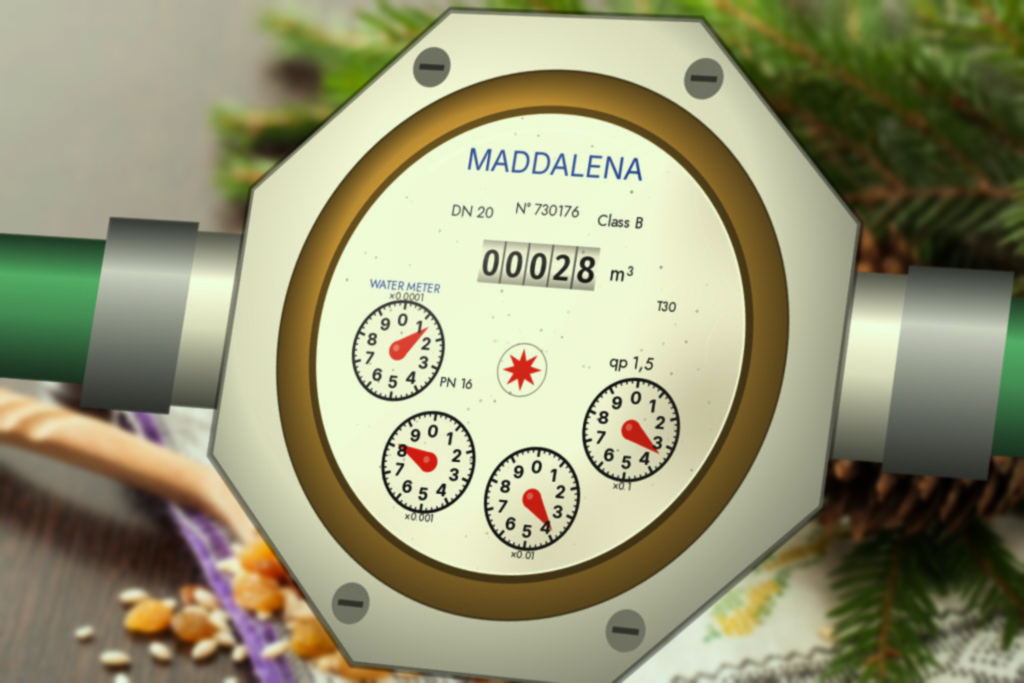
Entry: 28.3381 m³
